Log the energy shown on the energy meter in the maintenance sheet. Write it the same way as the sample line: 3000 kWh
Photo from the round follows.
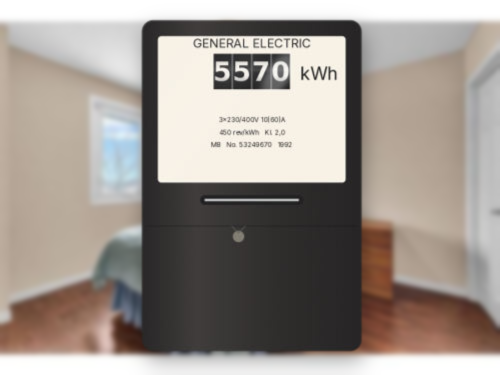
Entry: 5570 kWh
